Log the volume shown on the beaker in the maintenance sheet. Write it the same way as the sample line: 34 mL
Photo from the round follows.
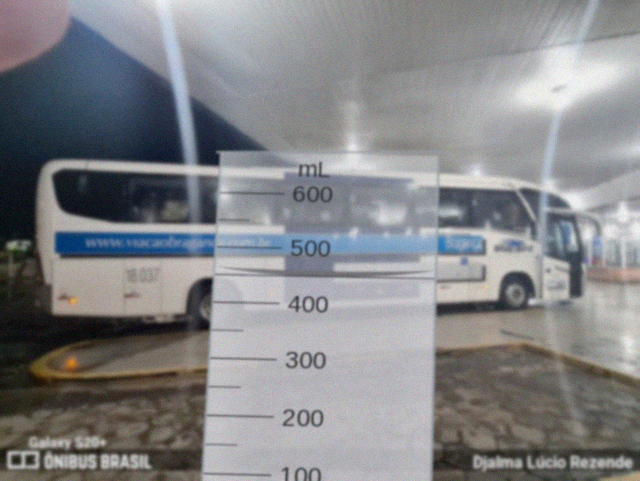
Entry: 450 mL
